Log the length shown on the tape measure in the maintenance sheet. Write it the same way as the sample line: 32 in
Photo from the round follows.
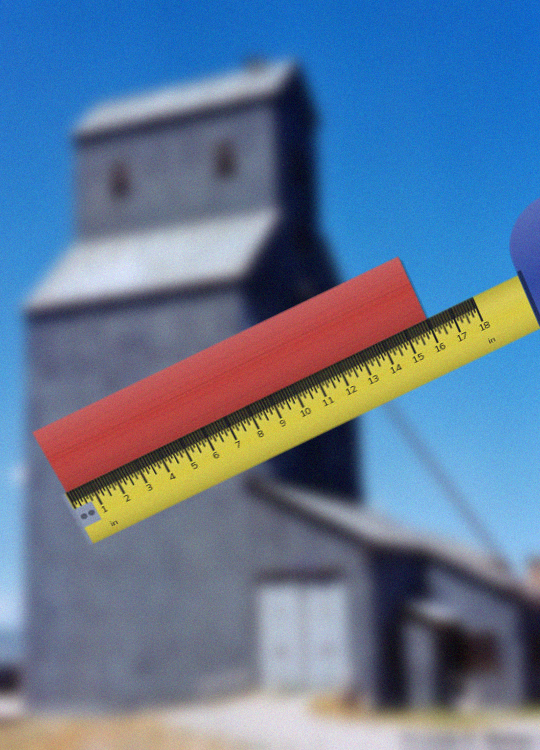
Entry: 16 in
